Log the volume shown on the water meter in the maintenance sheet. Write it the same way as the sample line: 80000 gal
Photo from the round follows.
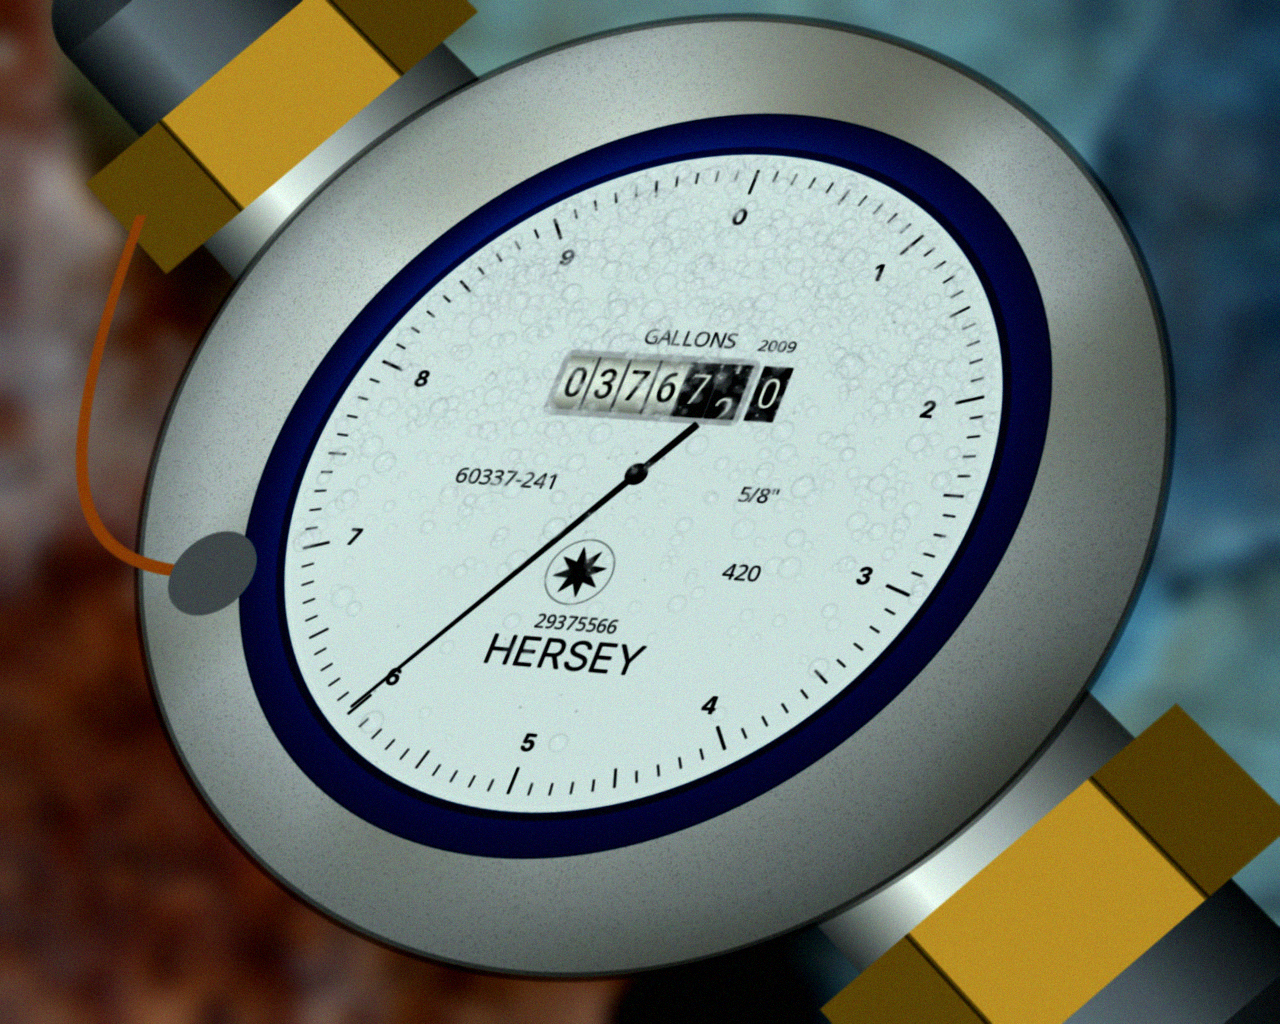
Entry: 376716.0 gal
